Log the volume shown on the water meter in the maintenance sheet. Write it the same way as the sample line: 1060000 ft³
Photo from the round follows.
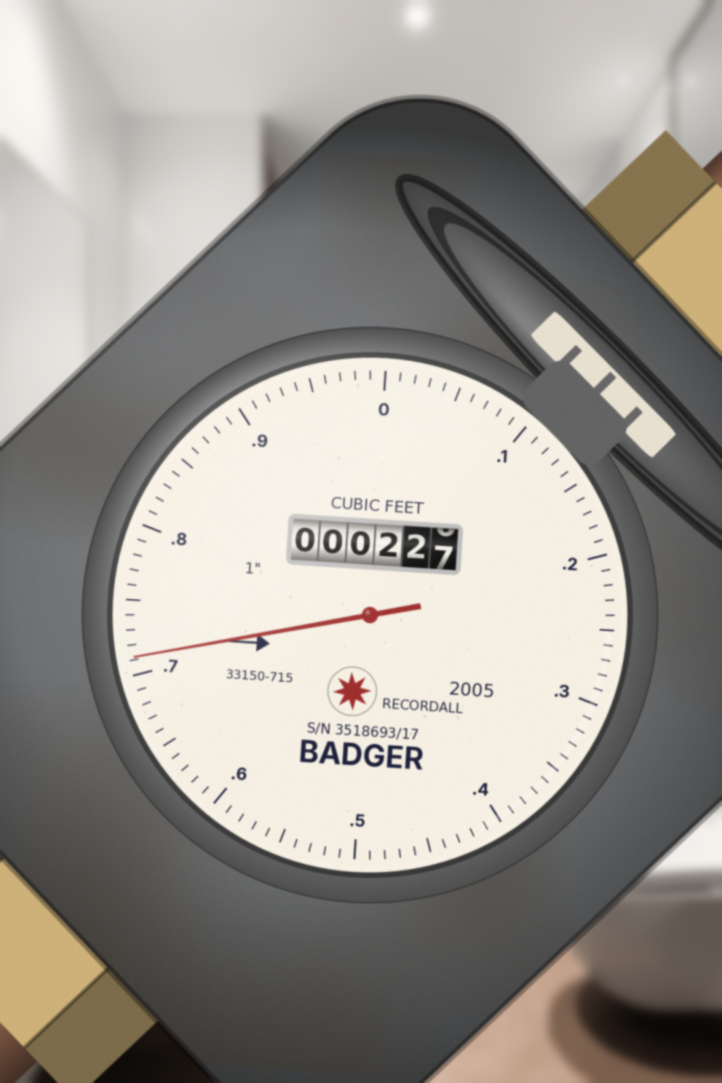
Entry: 226.71 ft³
